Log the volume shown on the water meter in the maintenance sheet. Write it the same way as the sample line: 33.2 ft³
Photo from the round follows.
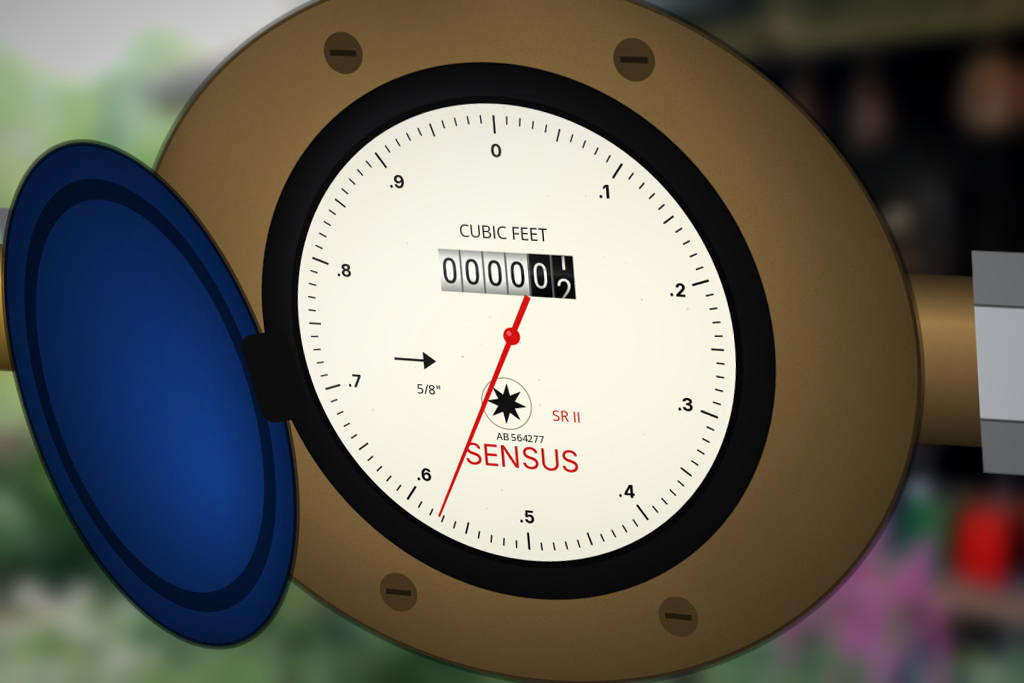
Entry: 1.57 ft³
